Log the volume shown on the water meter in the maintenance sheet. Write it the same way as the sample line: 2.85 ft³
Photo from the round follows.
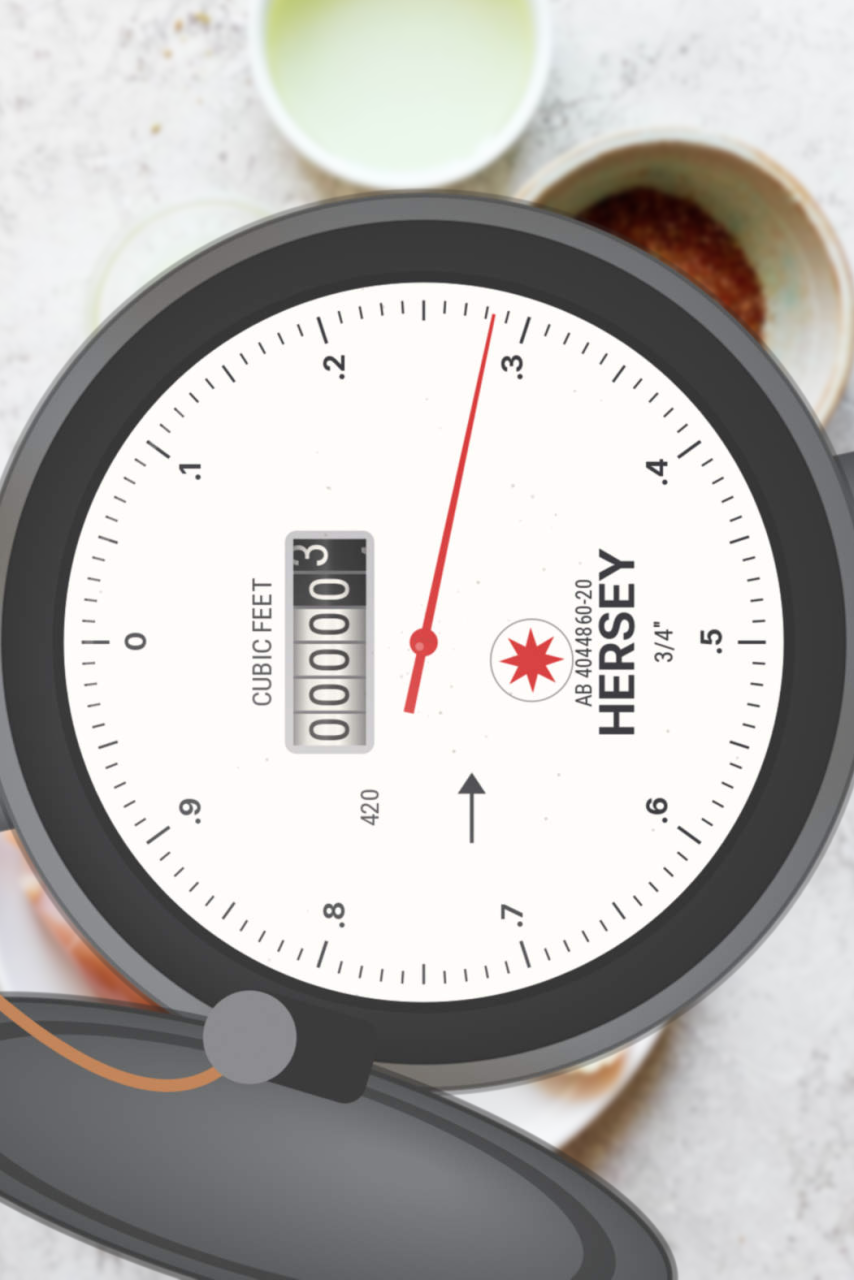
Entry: 3.28 ft³
